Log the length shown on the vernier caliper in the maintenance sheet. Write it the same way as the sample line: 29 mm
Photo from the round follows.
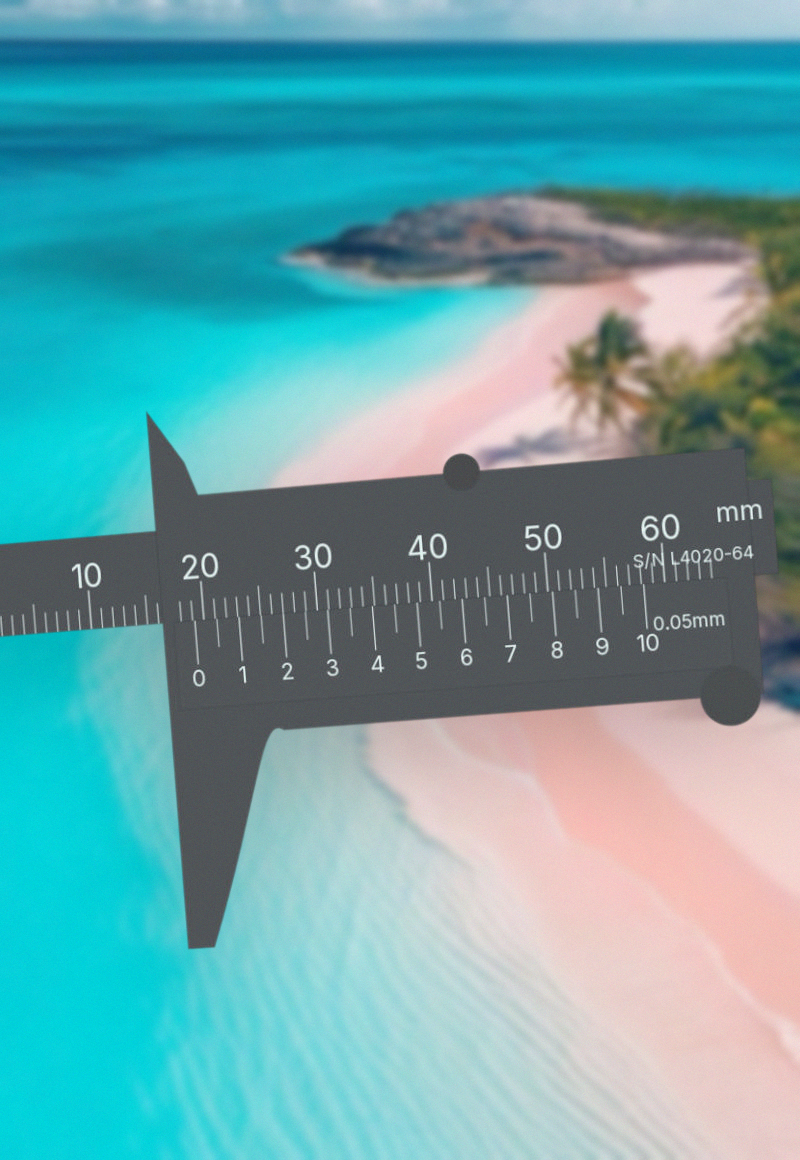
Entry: 19.2 mm
